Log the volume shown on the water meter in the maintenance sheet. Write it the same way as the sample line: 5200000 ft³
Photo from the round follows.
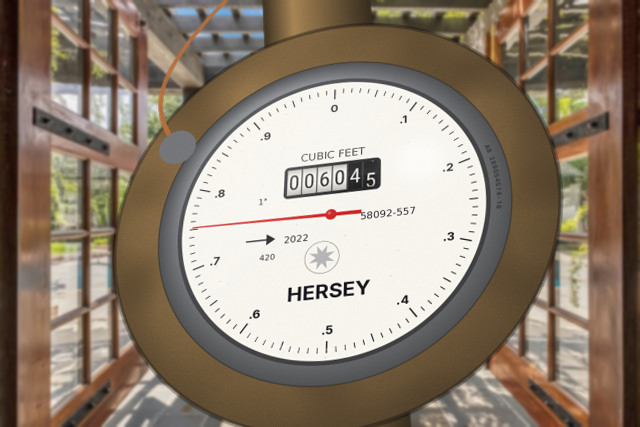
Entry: 6044.75 ft³
